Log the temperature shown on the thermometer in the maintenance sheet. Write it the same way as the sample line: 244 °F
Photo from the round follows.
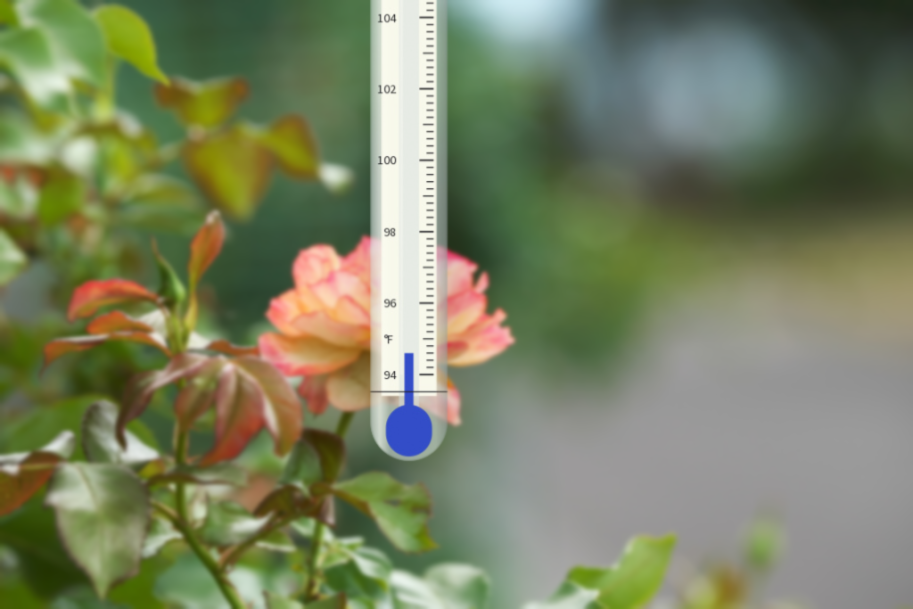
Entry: 94.6 °F
